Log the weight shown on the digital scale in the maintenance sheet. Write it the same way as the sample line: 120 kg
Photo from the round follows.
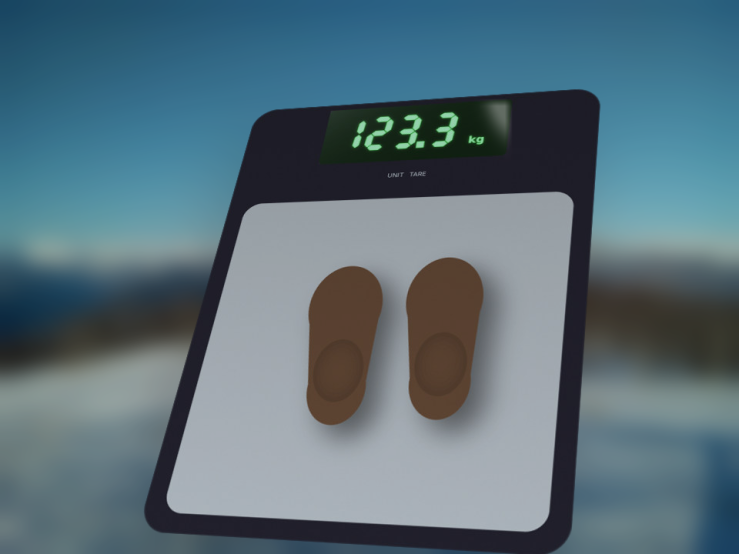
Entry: 123.3 kg
